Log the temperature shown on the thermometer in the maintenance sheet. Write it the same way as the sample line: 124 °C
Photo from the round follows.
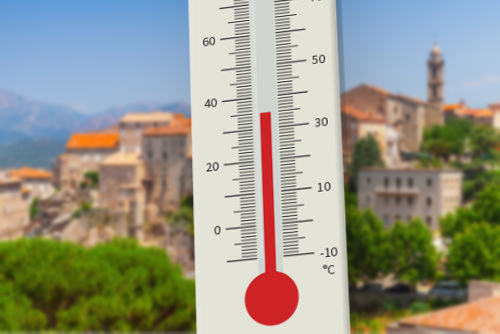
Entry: 35 °C
